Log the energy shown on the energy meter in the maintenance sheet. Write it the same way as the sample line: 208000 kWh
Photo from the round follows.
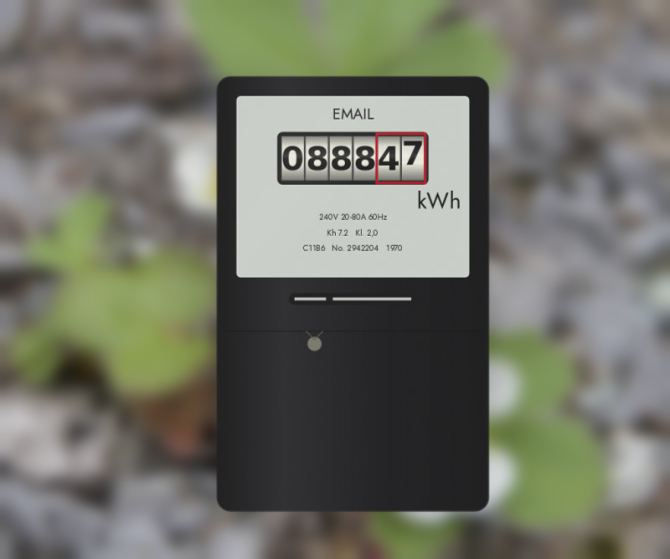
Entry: 888.47 kWh
